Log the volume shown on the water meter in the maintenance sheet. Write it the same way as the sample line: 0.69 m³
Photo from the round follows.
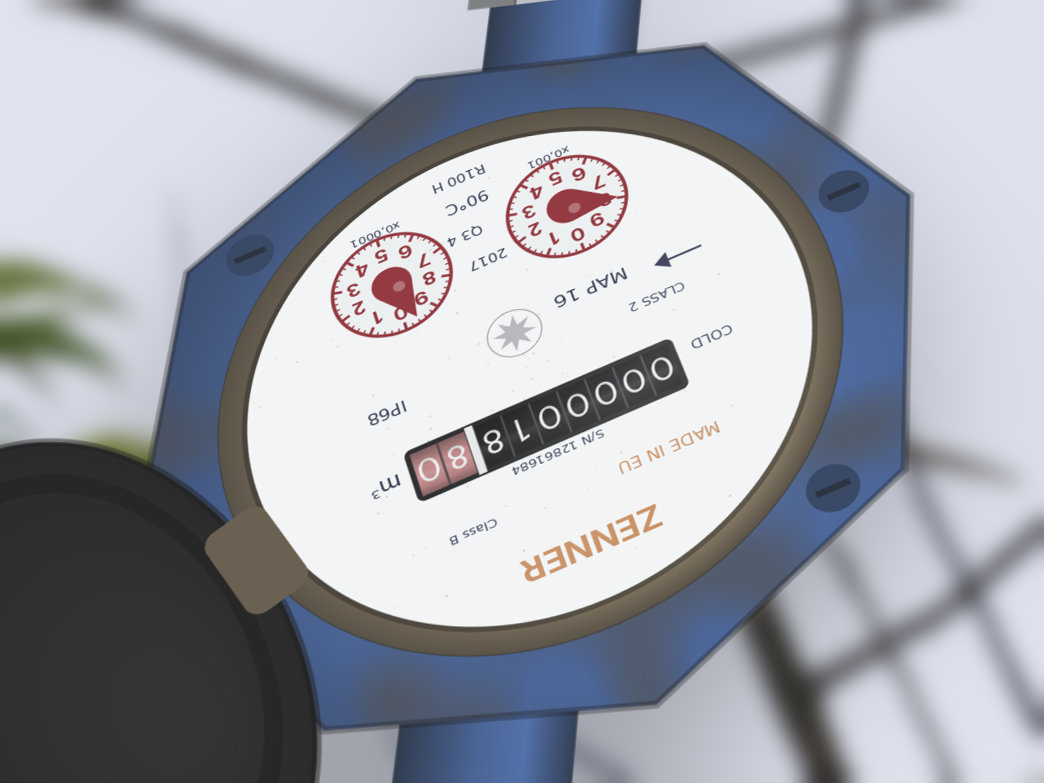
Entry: 18.8079 m³
